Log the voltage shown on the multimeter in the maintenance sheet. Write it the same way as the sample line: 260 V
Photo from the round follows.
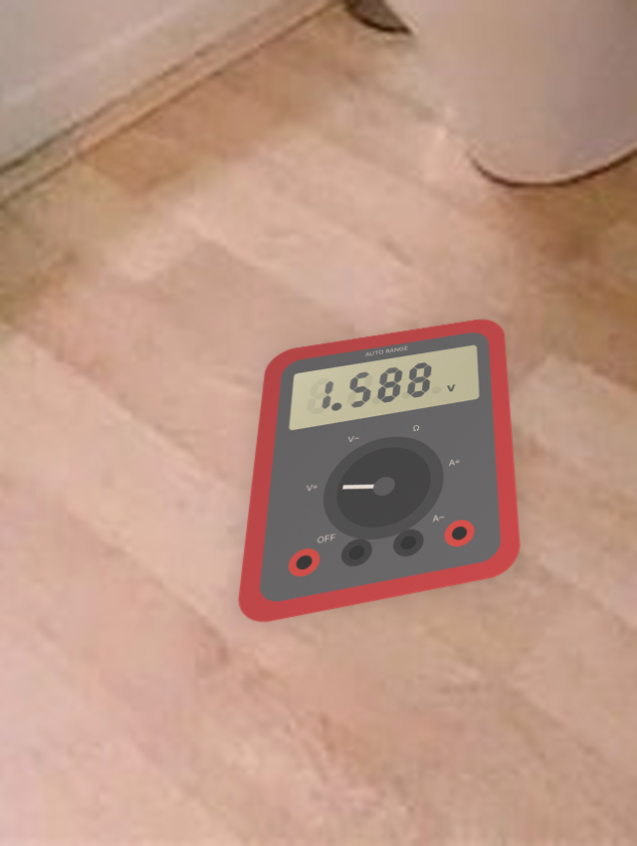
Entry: 1.588 V
